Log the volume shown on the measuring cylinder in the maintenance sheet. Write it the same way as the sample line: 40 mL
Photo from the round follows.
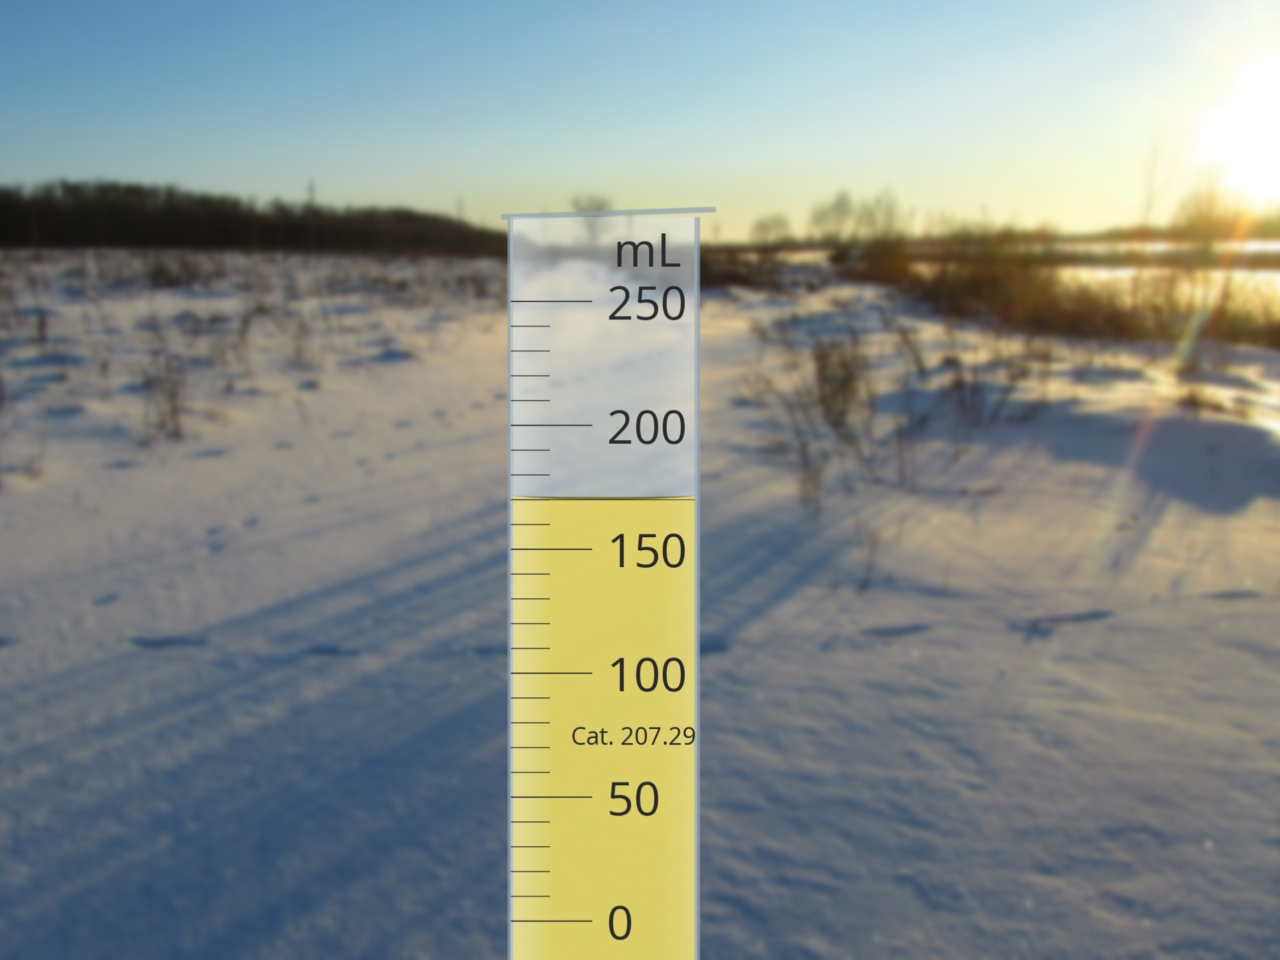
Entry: 170 mL
